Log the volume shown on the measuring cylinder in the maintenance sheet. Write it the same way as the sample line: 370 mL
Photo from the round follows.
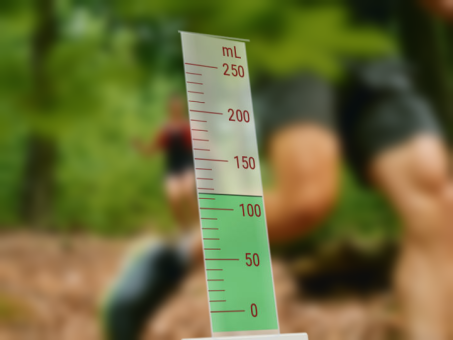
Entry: 115 mL
